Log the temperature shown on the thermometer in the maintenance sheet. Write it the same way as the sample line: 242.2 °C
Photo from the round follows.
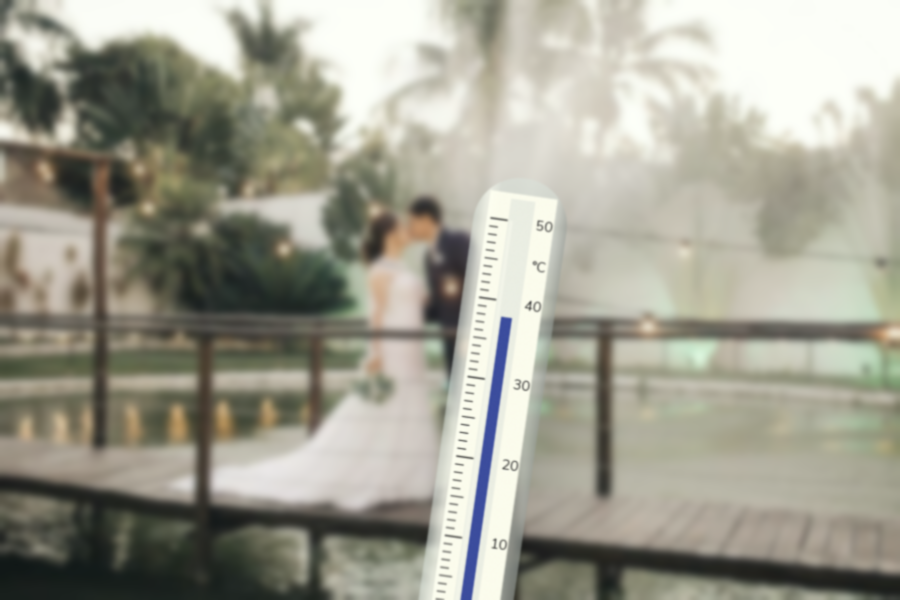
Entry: 38 °C
